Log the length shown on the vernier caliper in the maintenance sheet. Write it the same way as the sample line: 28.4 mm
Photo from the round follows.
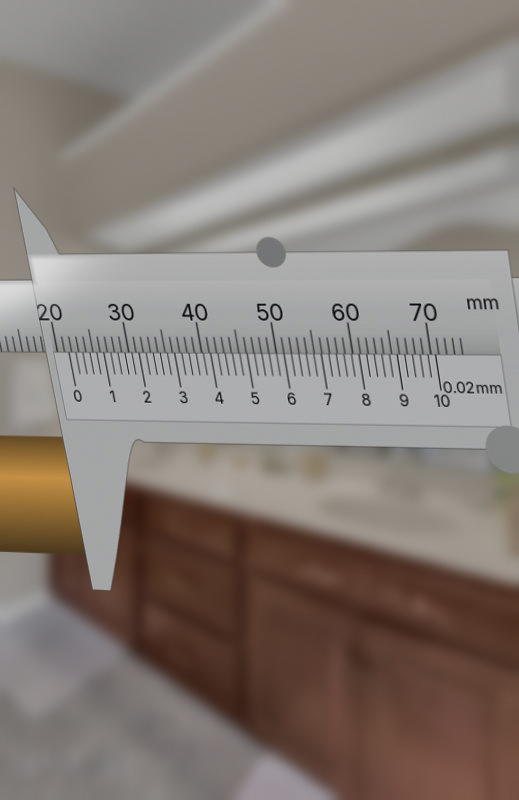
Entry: 21.6 mm
